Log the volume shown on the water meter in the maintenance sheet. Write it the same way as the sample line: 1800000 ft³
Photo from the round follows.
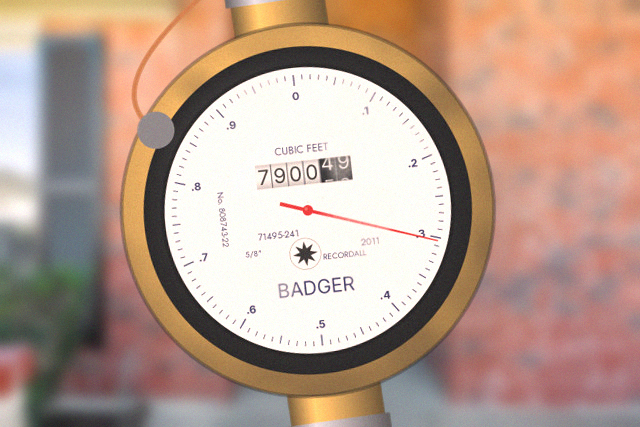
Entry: 790049.30 ft³
